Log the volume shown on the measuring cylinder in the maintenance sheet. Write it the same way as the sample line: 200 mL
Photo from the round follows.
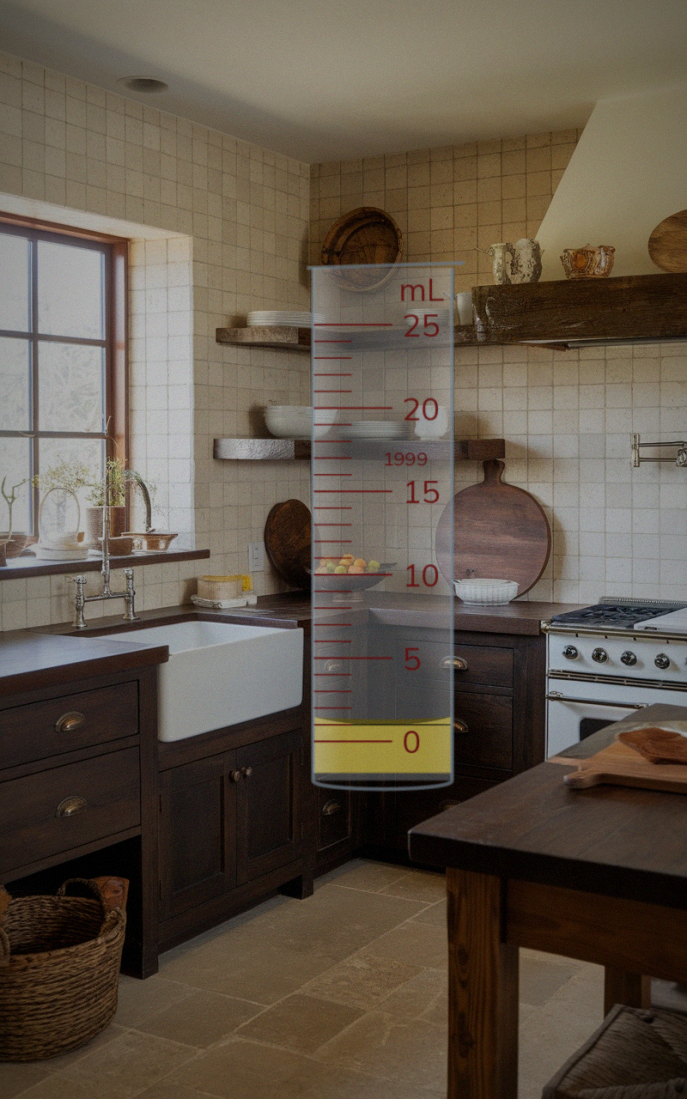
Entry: 1 mL
